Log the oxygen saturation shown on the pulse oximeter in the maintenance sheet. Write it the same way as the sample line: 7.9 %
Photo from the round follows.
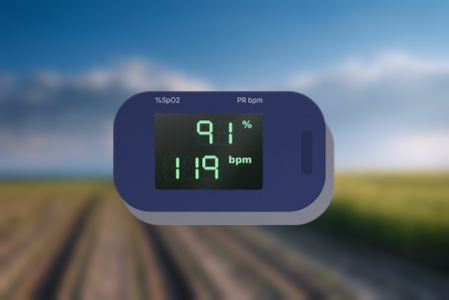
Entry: 91 %
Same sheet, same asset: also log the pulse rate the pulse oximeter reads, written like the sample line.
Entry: 119 bpm
